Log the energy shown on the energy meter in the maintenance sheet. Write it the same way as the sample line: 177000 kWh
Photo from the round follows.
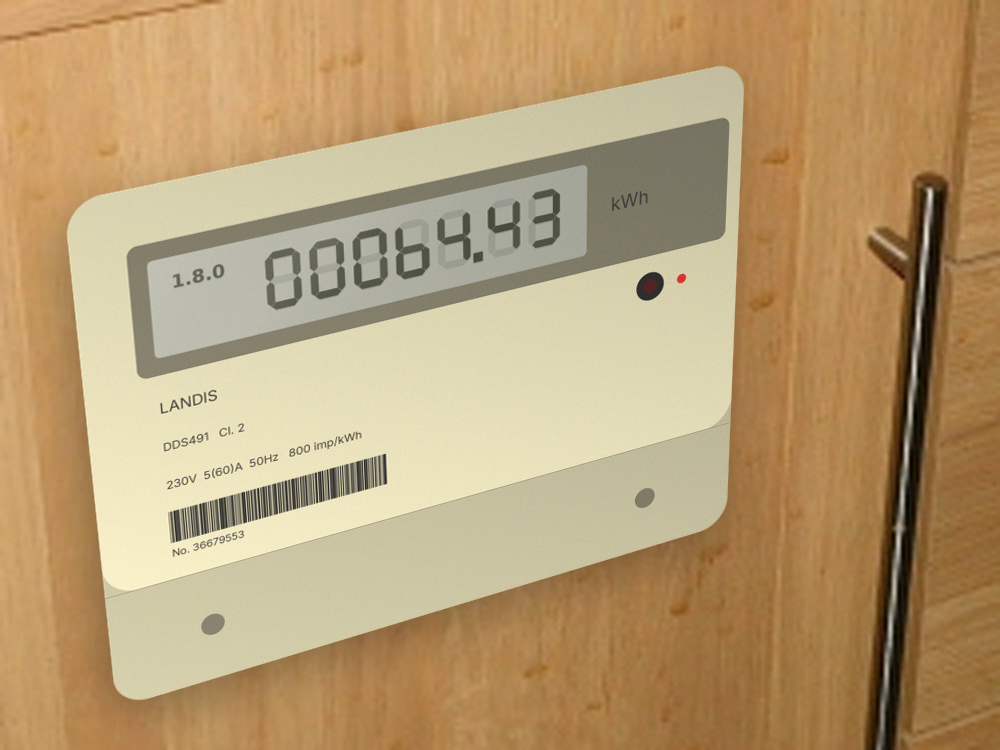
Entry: 64.43 kWh
